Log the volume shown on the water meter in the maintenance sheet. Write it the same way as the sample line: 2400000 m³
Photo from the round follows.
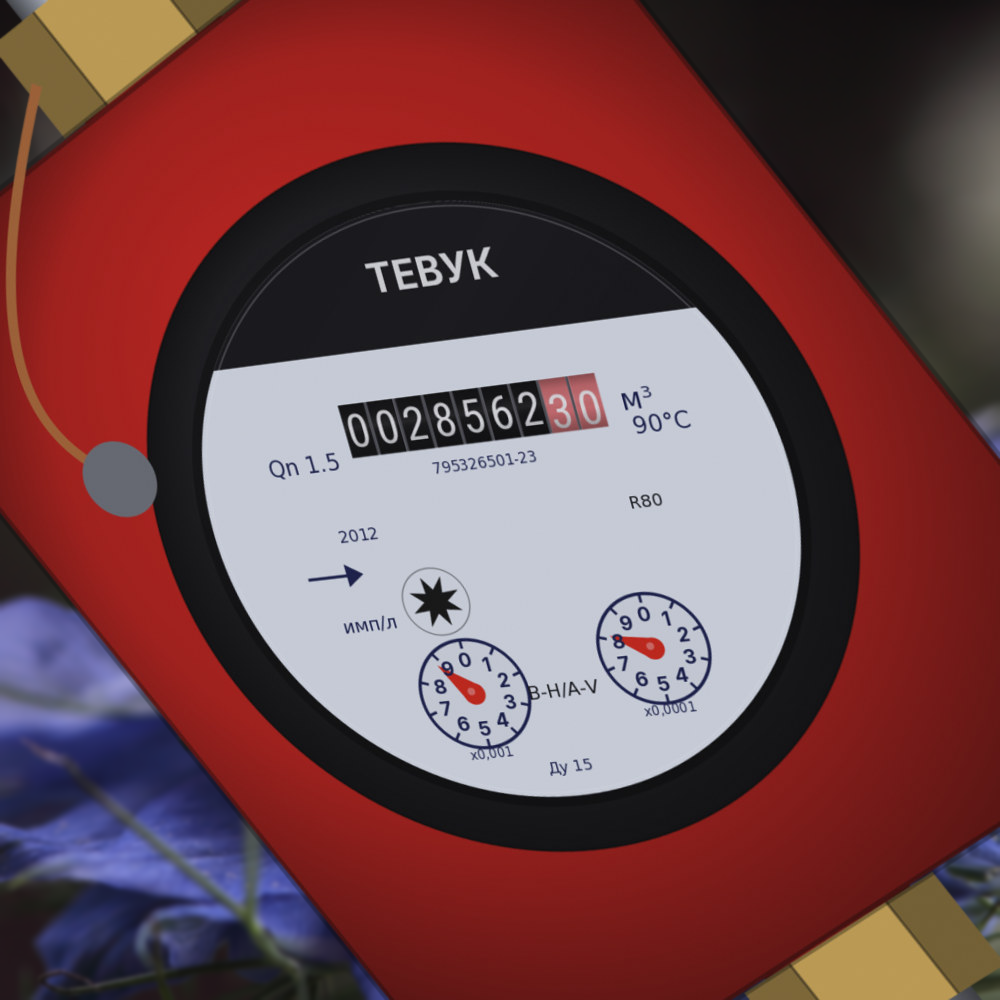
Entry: 28562.2988 m³
